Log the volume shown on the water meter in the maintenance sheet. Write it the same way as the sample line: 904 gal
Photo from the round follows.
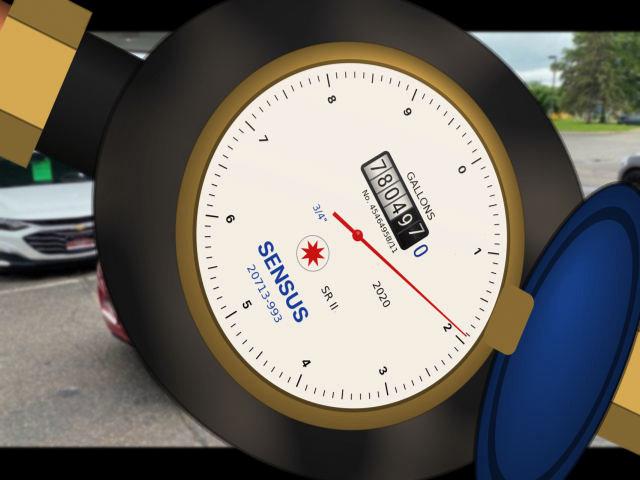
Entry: 7804971.9 gal
